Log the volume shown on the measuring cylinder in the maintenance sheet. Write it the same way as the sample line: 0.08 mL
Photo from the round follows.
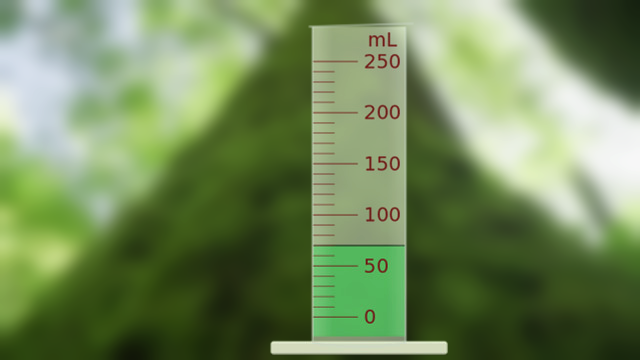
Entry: 70 mL
